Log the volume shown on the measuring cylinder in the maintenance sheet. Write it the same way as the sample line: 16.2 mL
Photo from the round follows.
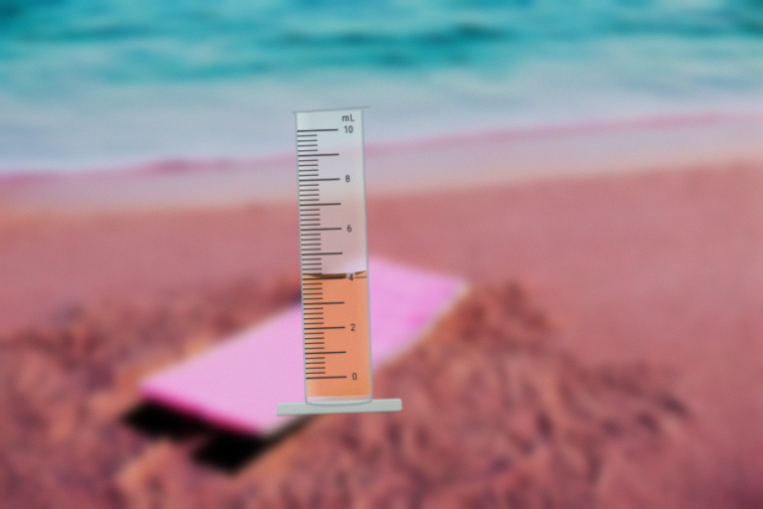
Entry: 4 mL
